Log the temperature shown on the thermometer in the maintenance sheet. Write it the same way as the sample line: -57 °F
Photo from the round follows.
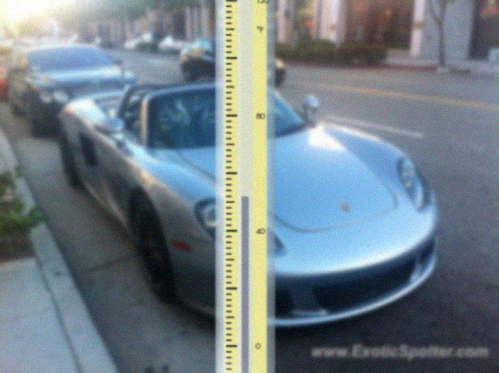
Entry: 52 °F
